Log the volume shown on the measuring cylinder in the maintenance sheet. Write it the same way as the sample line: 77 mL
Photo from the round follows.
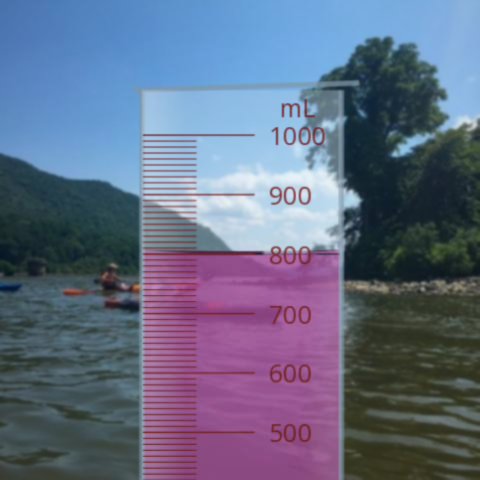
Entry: 800 mL
